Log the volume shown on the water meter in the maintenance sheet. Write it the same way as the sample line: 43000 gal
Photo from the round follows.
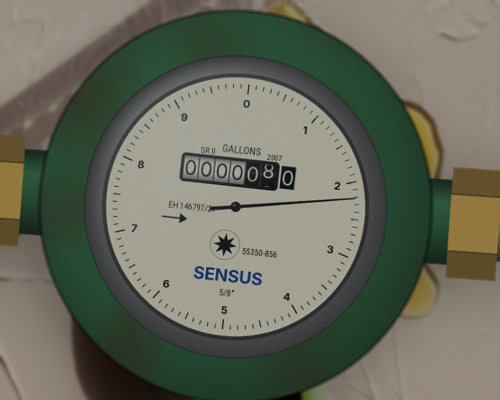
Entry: 82.2 gal
